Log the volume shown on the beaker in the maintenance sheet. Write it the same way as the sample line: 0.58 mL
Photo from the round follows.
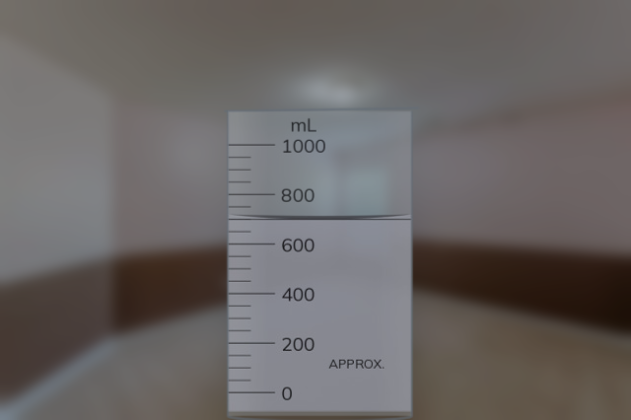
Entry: 700 mL
